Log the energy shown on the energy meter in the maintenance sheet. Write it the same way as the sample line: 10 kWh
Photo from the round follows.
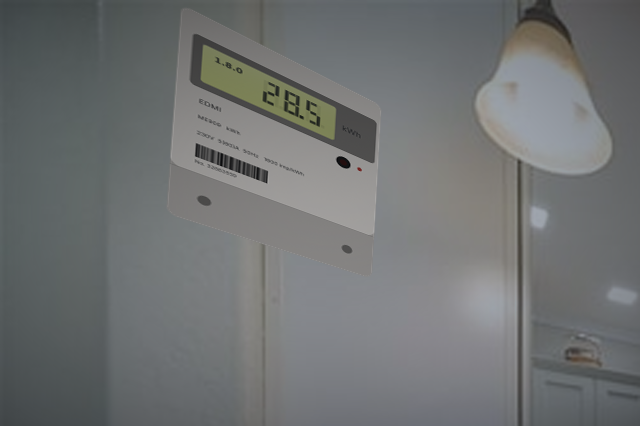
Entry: 28.5 kWh
